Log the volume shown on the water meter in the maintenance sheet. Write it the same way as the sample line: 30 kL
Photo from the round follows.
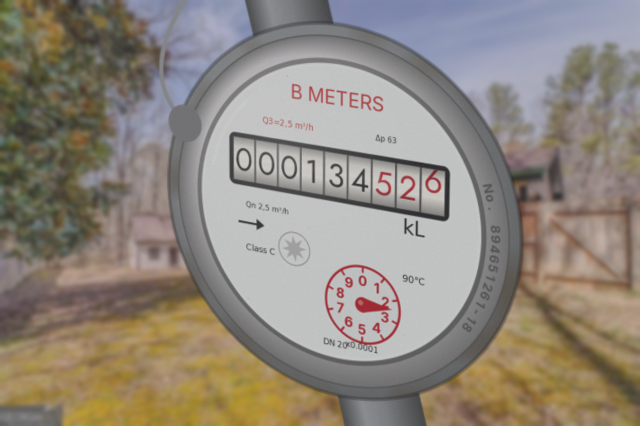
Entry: 134.5262 kL
